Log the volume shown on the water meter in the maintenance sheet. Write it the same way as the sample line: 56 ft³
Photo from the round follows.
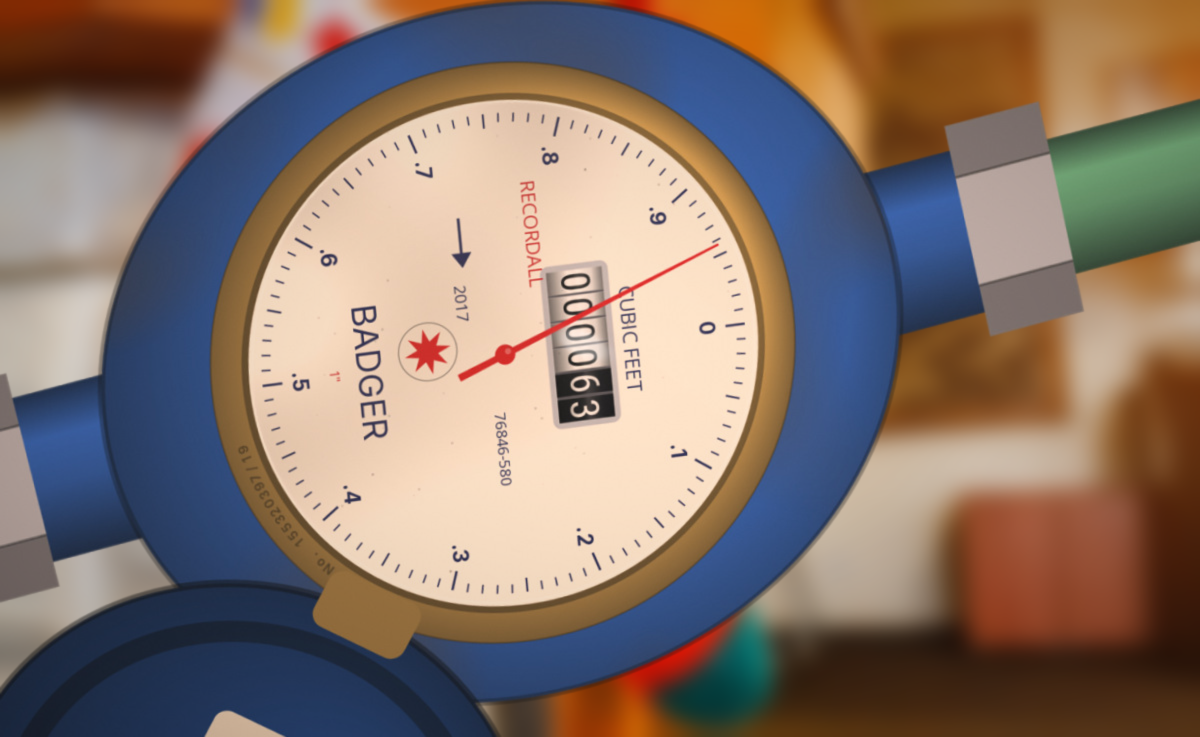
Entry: 62.94 ft³
